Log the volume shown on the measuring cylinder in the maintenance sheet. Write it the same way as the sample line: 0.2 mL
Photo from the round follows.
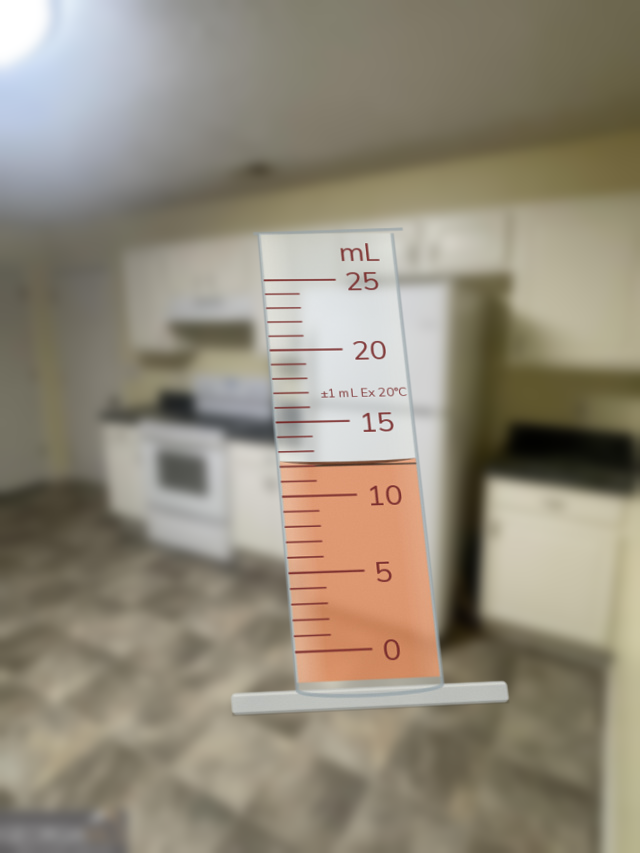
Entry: 12 mL
